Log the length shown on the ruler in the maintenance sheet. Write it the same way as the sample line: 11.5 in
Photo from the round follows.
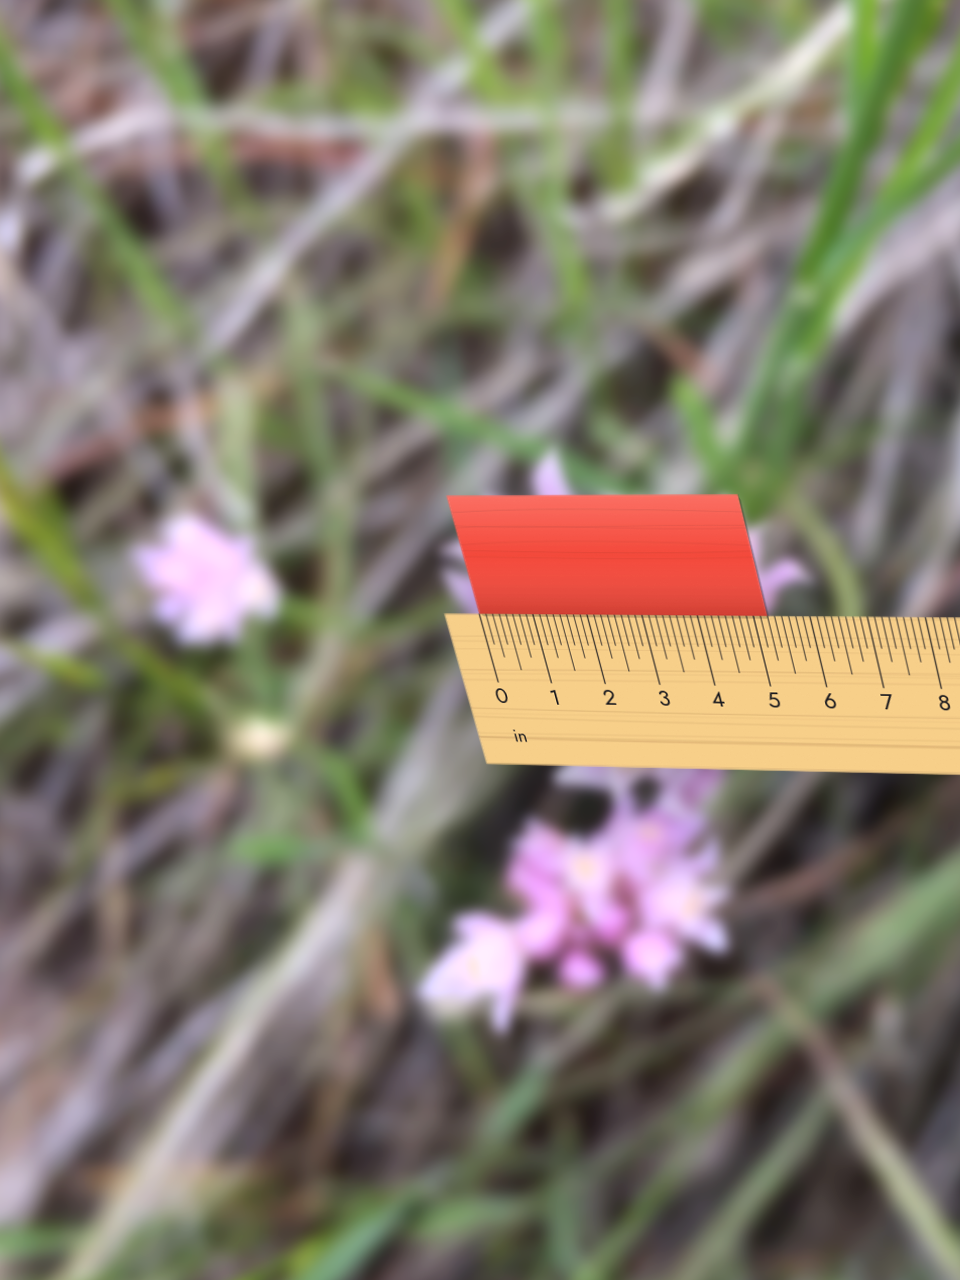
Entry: 5.25 in
